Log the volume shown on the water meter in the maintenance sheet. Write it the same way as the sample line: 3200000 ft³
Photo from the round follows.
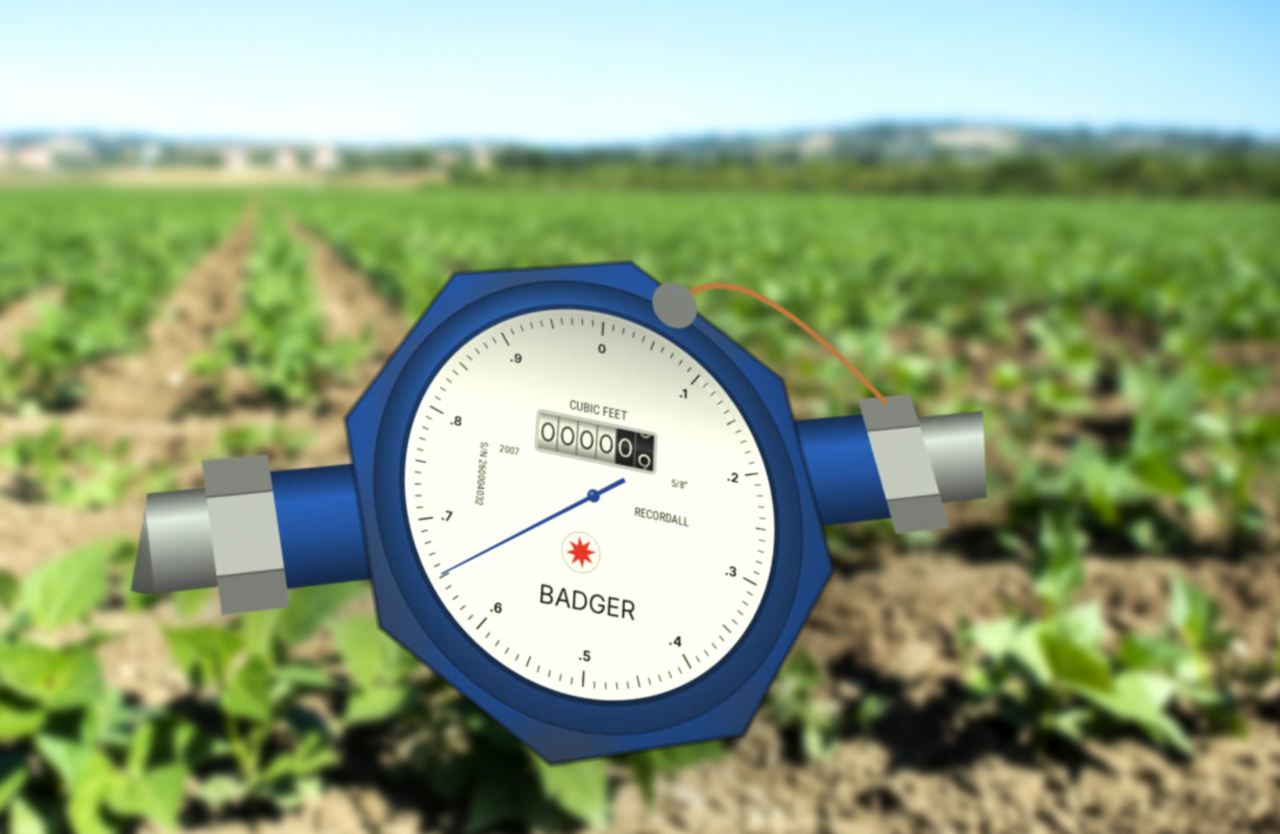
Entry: 8.65 ft³
